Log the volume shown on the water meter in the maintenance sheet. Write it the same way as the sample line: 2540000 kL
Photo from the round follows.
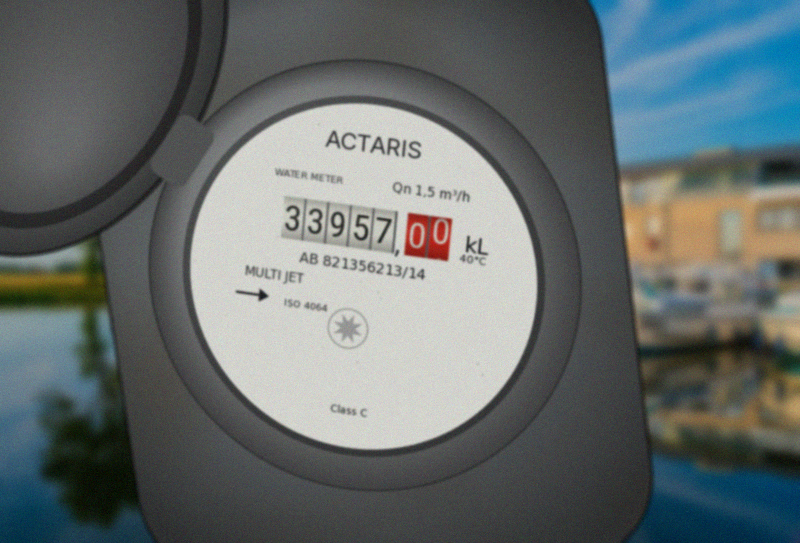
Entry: 33957.00 kL
